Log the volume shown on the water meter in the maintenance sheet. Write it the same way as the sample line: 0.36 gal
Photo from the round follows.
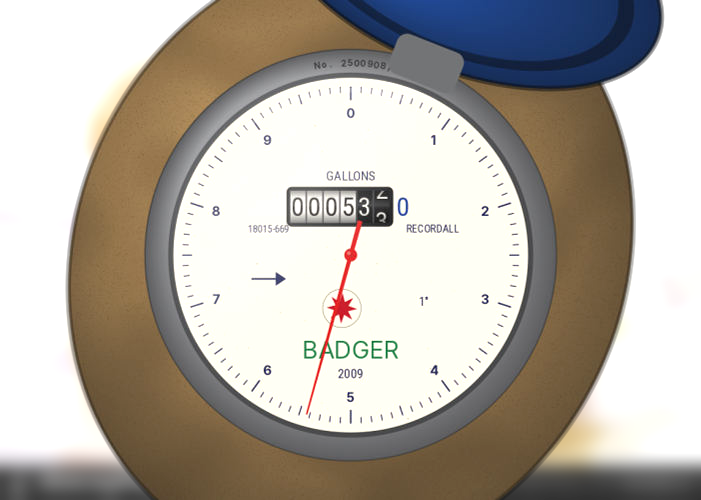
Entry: 5325.4 gal
